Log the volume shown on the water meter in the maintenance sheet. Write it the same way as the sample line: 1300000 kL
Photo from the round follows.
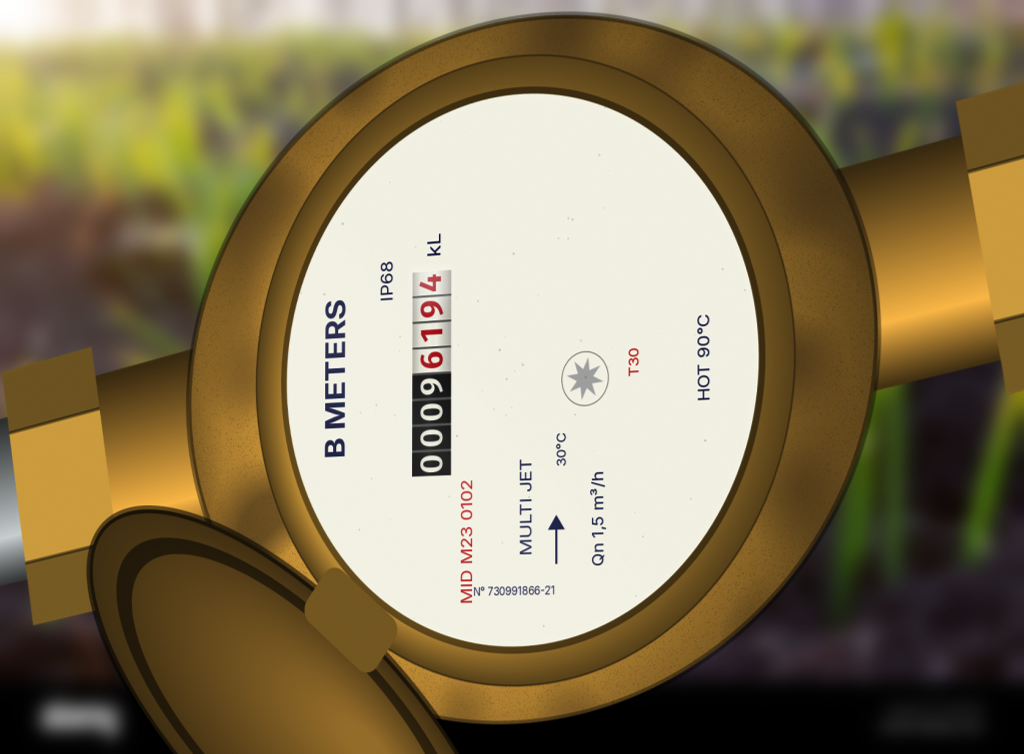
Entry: 9.6194 kL
